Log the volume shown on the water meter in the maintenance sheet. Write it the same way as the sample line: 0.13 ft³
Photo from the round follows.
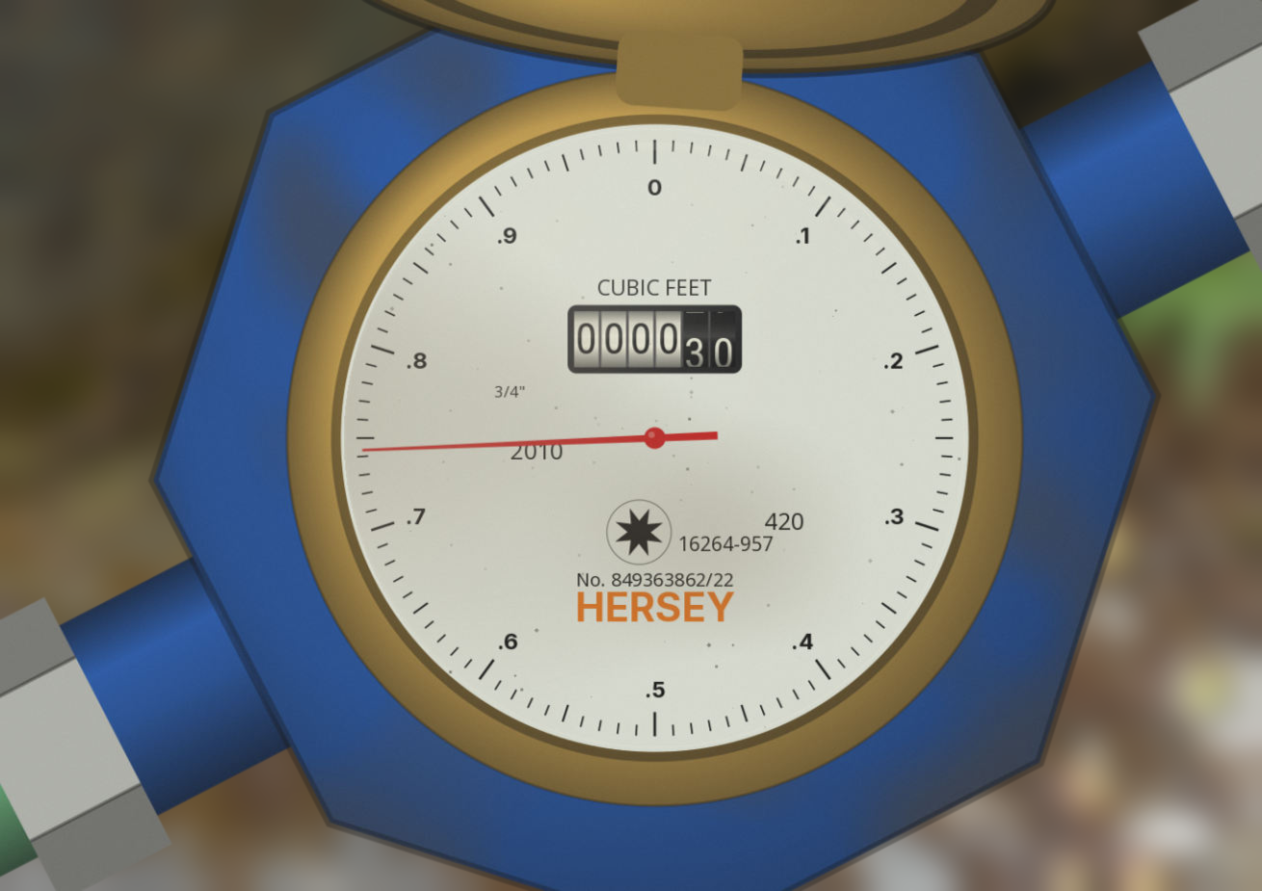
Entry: 29.74 ft³
